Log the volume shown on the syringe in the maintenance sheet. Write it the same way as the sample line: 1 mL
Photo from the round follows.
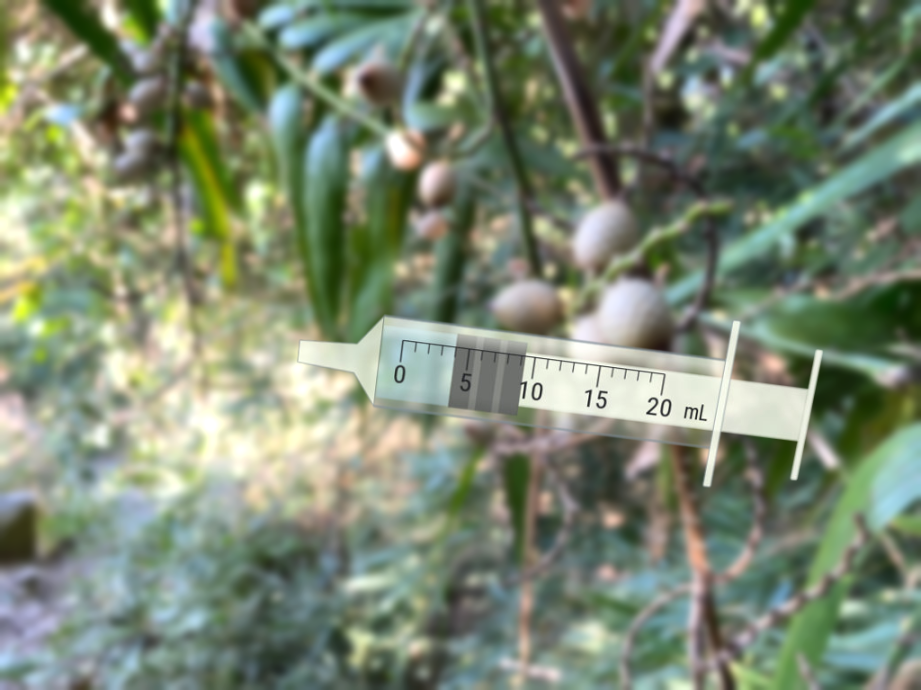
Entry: 4 mL
